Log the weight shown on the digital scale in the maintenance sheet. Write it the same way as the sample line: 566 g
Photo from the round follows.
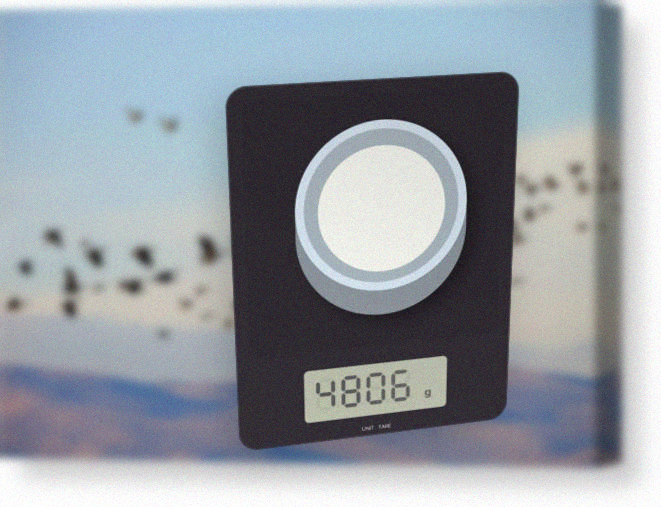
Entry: 4806 g
